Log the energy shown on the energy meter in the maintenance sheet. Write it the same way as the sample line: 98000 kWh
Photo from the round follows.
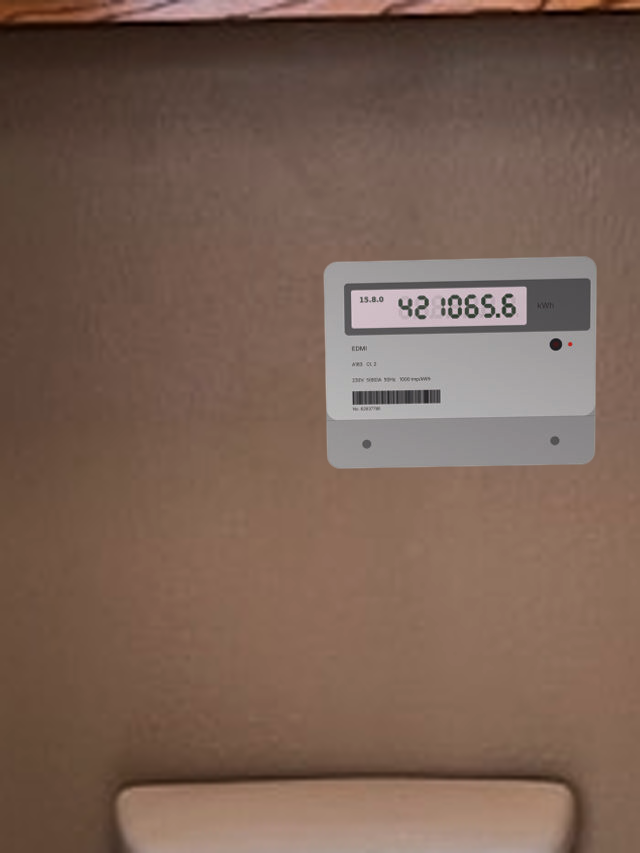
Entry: 421065.6 kWh
